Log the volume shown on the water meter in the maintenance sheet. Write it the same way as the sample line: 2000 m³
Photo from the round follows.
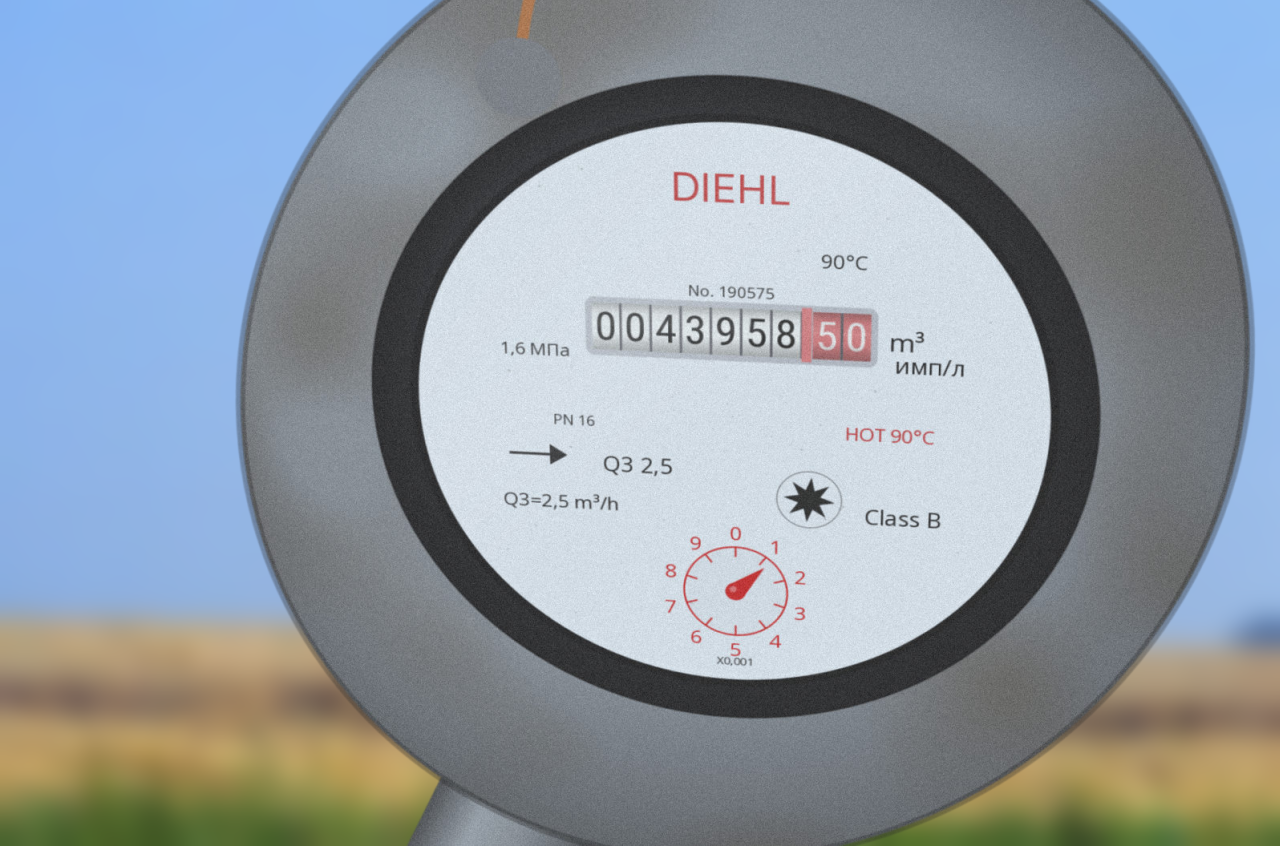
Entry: 43958.501 m³
